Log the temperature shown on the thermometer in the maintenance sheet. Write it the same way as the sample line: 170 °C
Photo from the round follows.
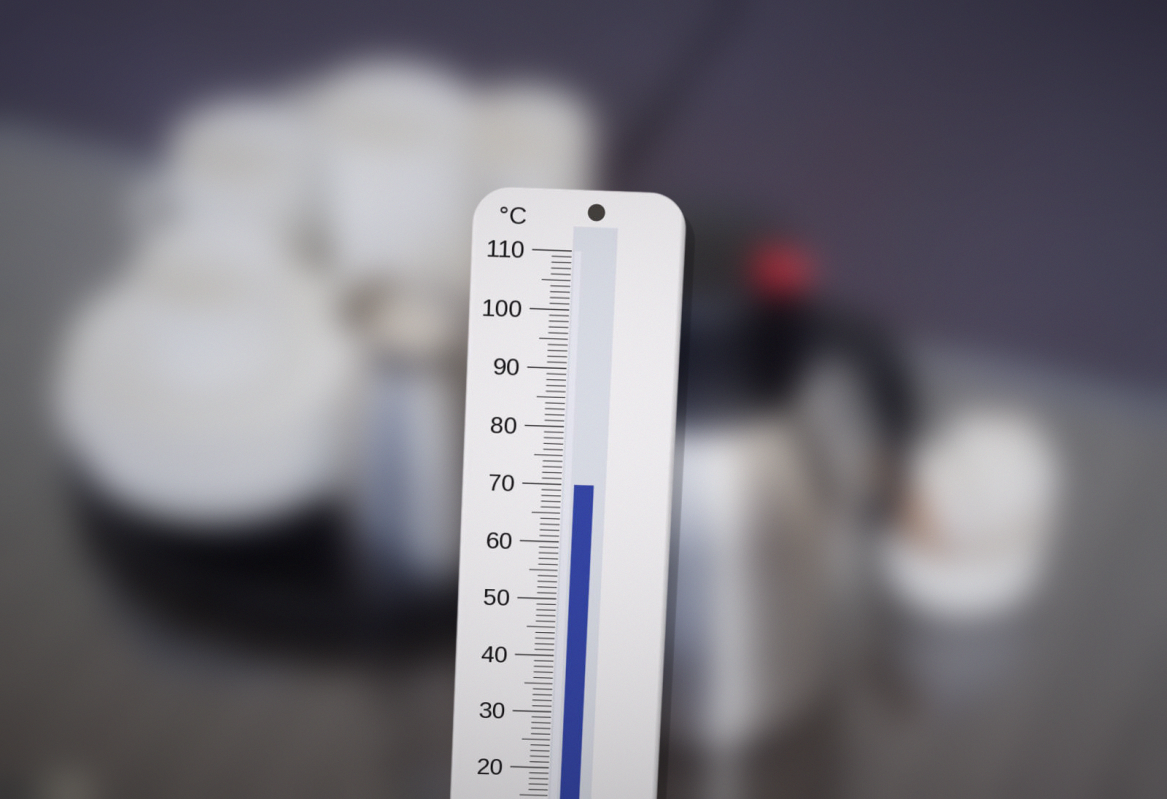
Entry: 70 °C
